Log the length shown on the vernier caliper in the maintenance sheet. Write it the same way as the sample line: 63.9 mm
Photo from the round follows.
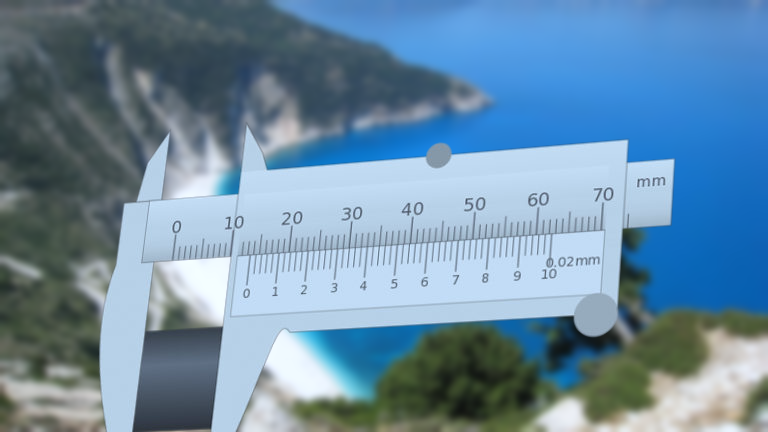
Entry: 13.4 mm
